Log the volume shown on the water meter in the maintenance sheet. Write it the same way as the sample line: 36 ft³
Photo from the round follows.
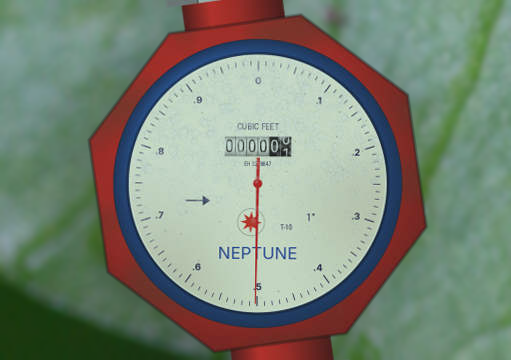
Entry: 0.50 ft³
